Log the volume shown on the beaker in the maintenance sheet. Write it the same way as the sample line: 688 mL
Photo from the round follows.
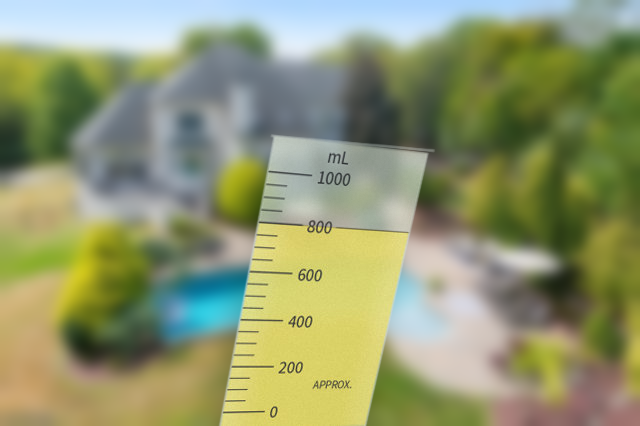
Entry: 800 mL
